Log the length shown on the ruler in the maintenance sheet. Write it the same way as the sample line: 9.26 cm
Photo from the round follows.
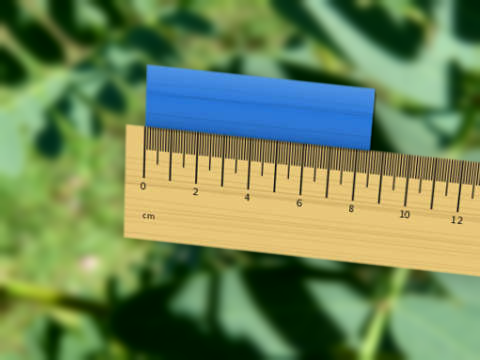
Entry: 8.5 cm
